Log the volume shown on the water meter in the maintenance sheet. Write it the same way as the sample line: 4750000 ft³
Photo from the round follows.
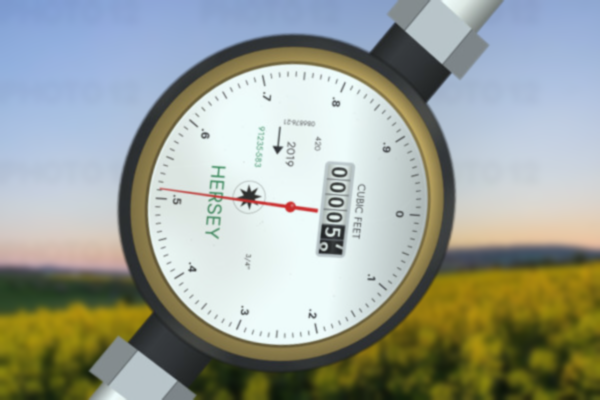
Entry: 57.51 ft³
